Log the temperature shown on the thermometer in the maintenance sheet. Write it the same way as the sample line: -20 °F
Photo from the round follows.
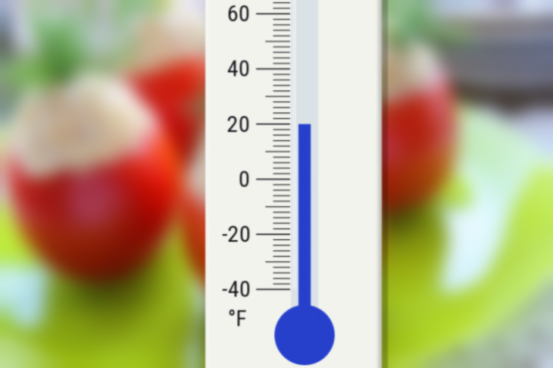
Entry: 20 °F
